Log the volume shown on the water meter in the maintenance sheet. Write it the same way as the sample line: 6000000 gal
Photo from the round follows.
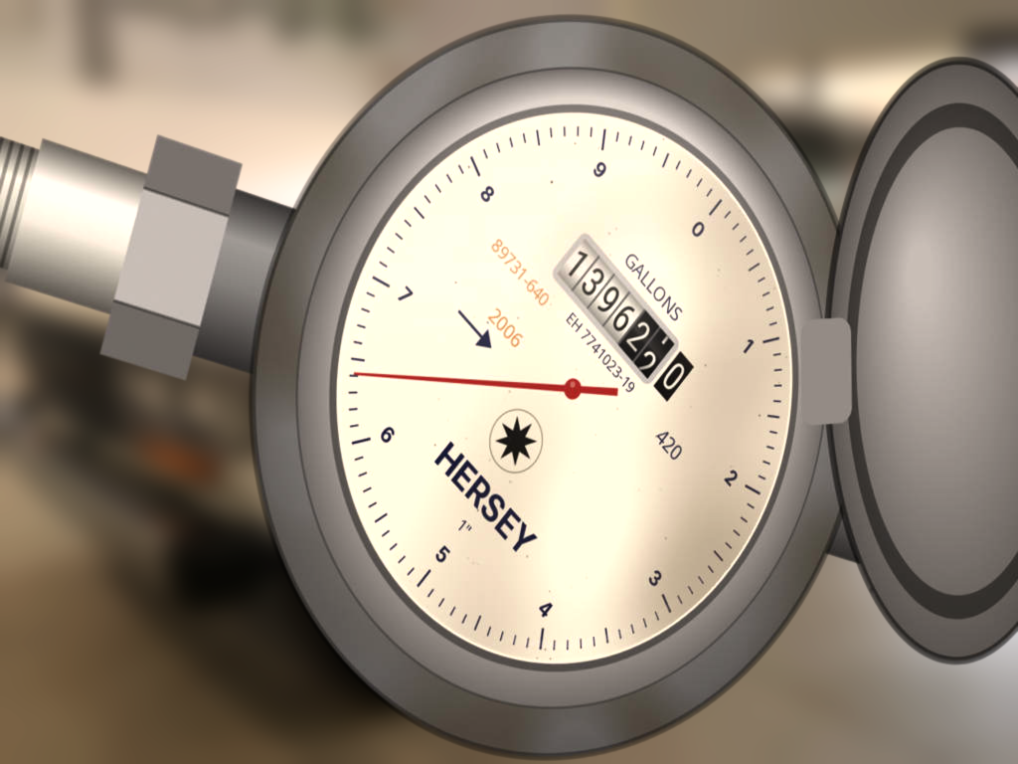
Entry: 1396216.4 gal
